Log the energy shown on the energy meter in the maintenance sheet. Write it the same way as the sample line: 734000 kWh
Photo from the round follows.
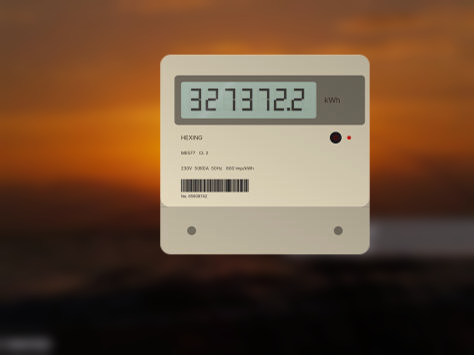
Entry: 327372.2 kWh
